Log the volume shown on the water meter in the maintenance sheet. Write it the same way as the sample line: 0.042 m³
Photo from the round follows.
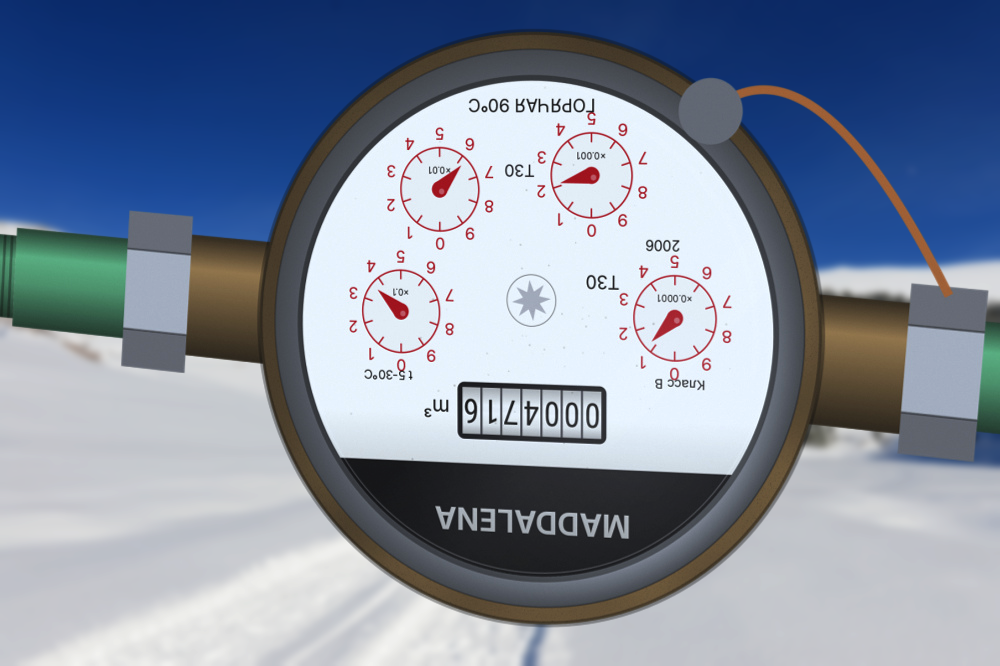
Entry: 4716.3621 m³
